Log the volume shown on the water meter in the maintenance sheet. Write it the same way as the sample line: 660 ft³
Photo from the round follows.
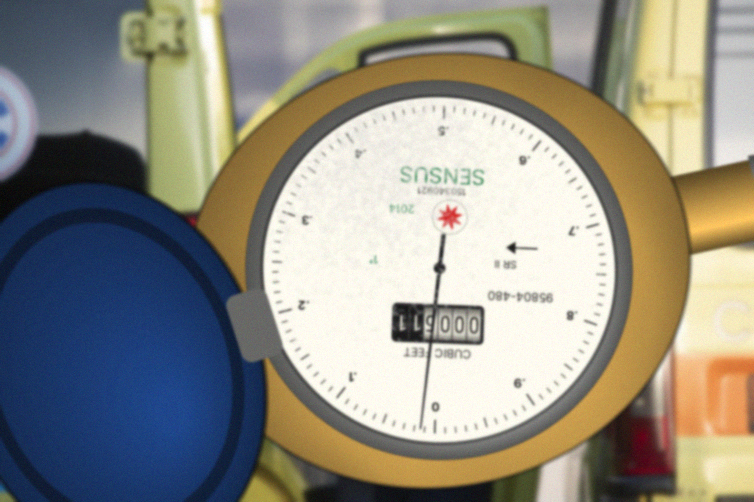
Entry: 511.01 ft³
